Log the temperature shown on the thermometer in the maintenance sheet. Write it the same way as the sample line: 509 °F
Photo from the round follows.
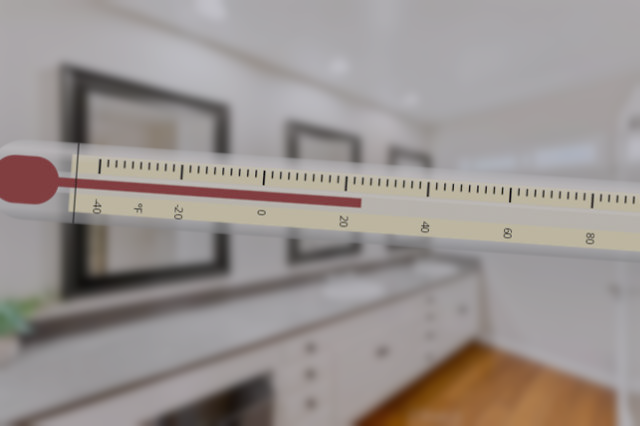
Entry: 24 °F
